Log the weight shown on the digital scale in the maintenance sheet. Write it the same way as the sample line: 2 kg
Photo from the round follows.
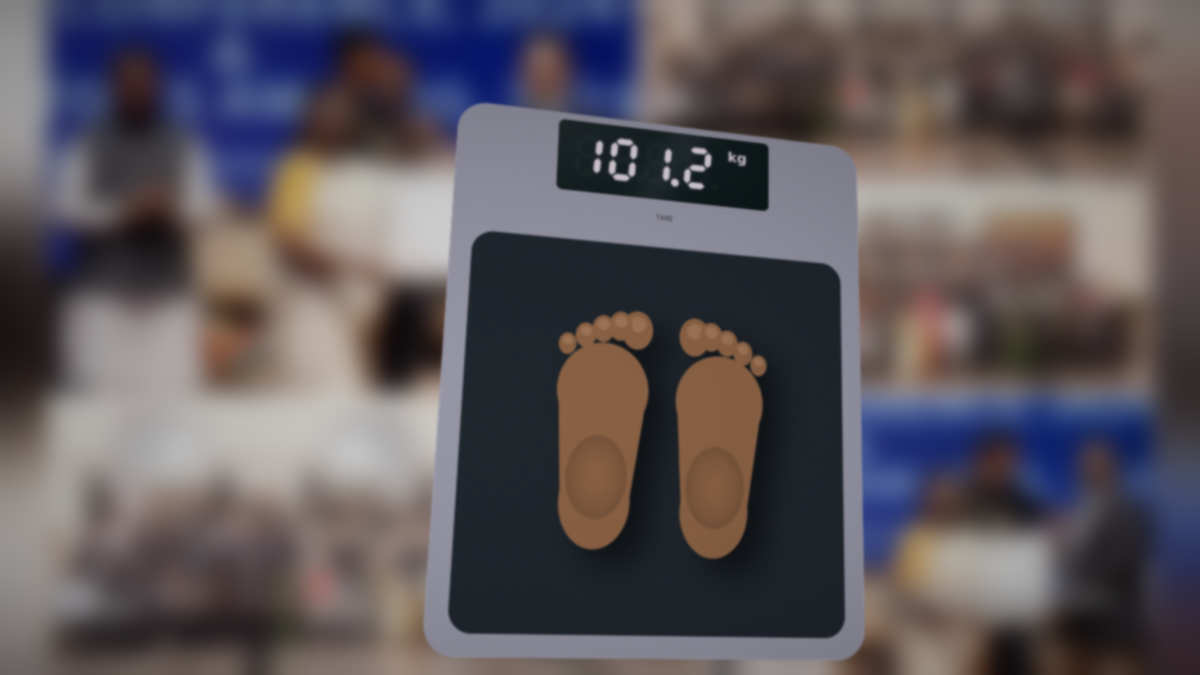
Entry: 101.2 kg
